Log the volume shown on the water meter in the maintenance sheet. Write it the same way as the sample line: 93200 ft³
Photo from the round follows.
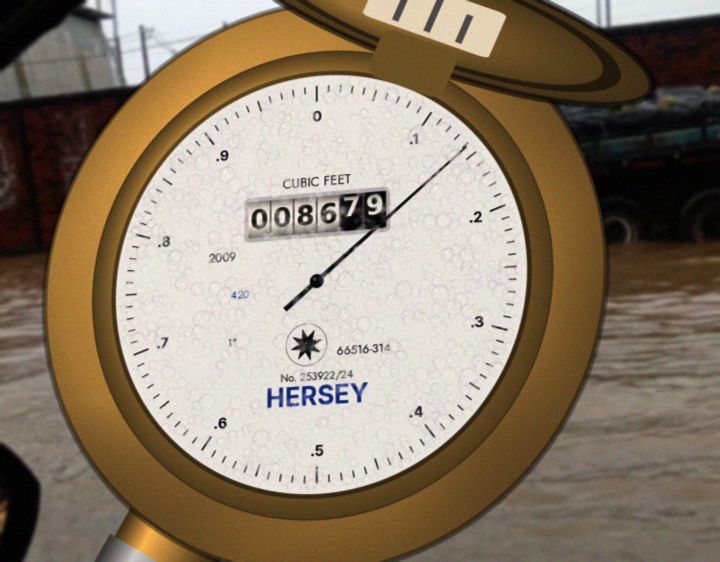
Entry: 8679.14 ft³
